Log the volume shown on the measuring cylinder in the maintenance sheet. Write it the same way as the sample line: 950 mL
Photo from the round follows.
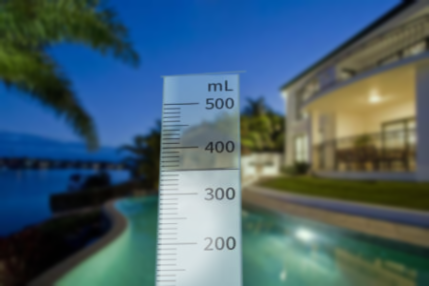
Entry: 350 mL
